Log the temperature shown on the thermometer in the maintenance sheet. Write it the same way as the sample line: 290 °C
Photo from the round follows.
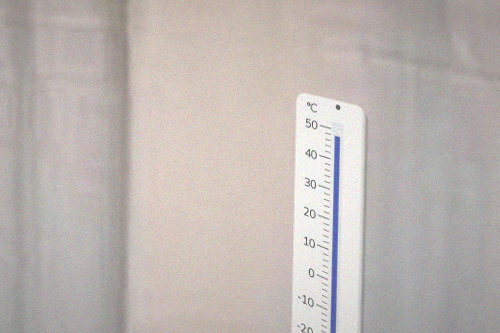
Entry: 48 °C
